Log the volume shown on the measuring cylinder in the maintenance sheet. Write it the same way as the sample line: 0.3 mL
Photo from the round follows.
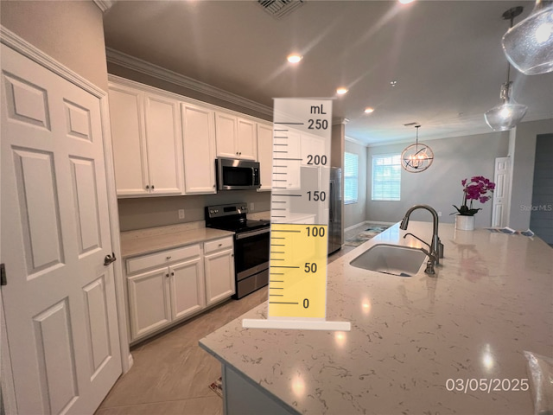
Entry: 110 mL
